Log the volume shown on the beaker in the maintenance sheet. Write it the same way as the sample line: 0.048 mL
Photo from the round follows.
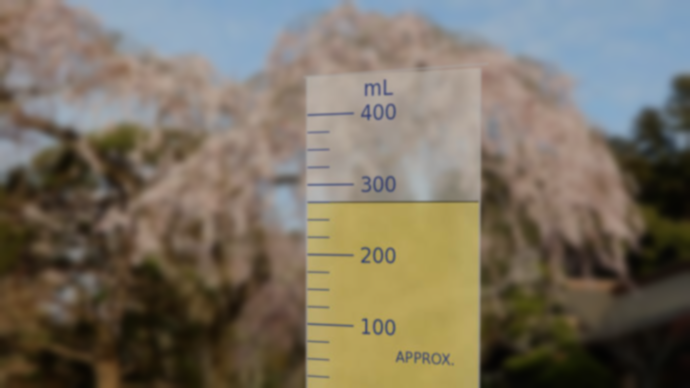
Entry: 275 mL
